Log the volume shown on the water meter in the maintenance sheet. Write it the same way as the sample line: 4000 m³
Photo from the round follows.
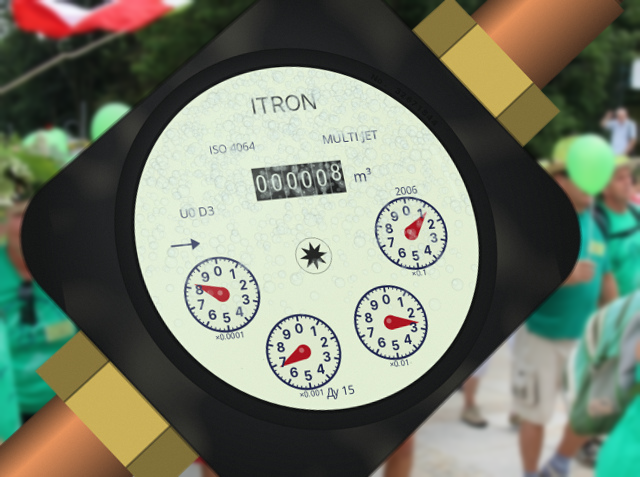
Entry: 8.1268 m³
